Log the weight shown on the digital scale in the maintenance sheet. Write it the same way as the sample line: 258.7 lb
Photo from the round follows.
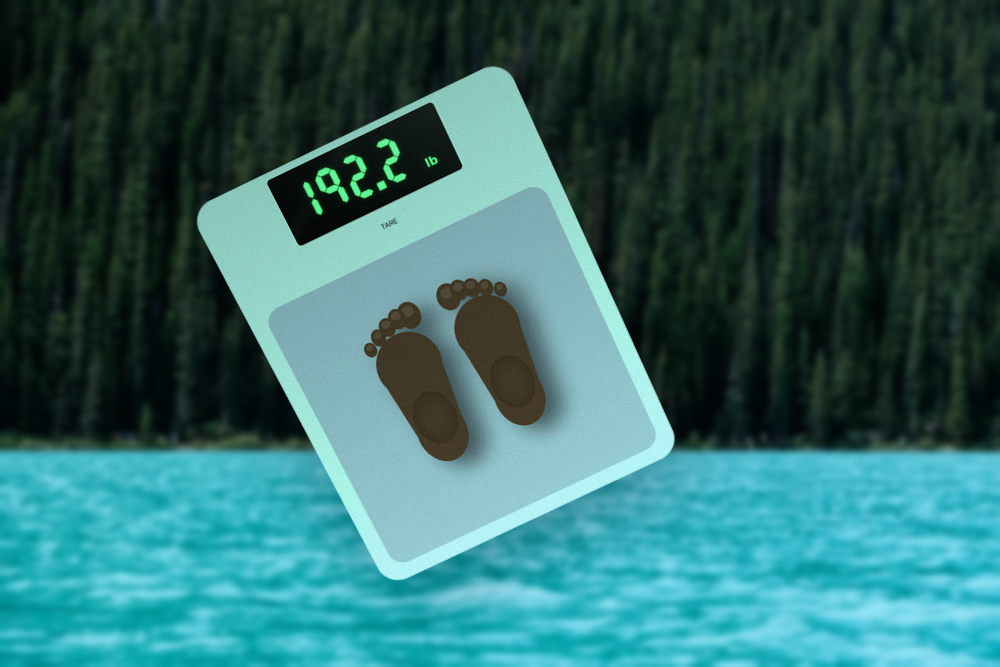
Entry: 192.2 lb
